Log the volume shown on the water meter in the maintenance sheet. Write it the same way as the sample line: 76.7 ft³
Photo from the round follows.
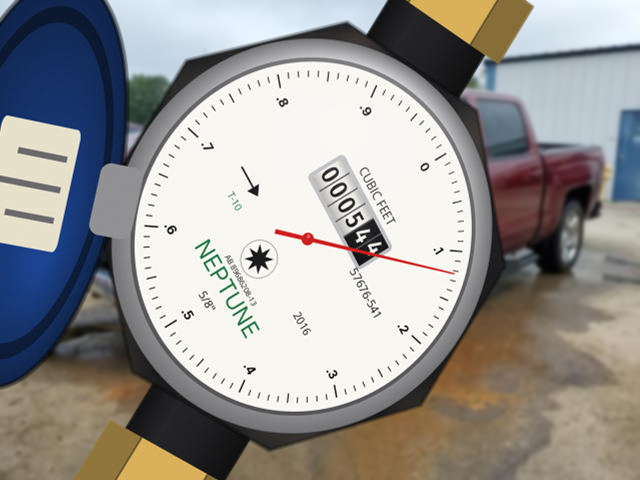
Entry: 544.12 ft³
